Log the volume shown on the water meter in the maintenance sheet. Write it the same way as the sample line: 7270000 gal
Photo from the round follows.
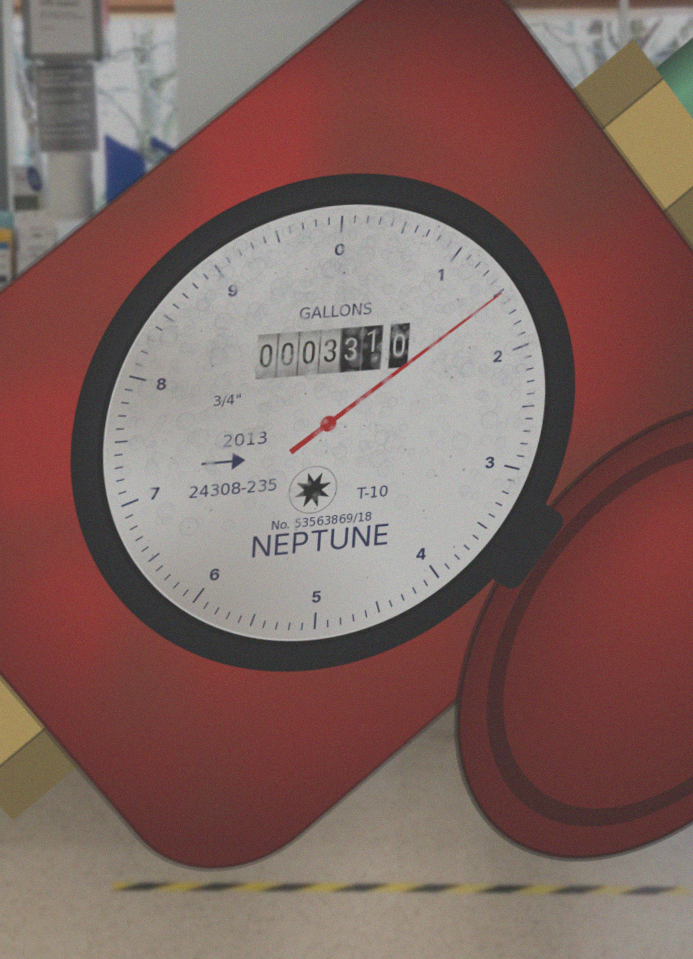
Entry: 3311.5 gal
